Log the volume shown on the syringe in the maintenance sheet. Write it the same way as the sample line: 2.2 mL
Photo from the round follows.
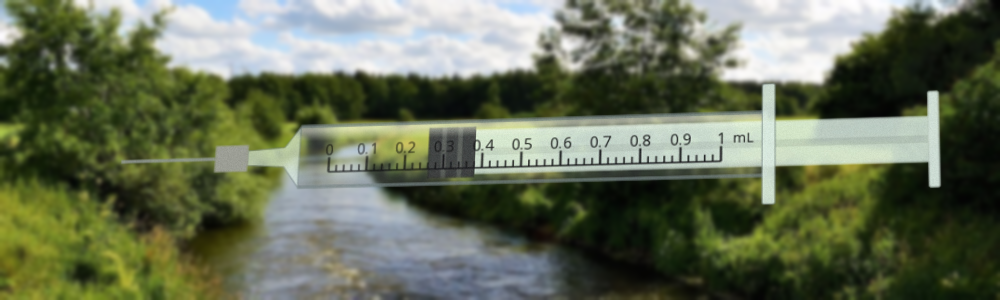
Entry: 0.26 mL
